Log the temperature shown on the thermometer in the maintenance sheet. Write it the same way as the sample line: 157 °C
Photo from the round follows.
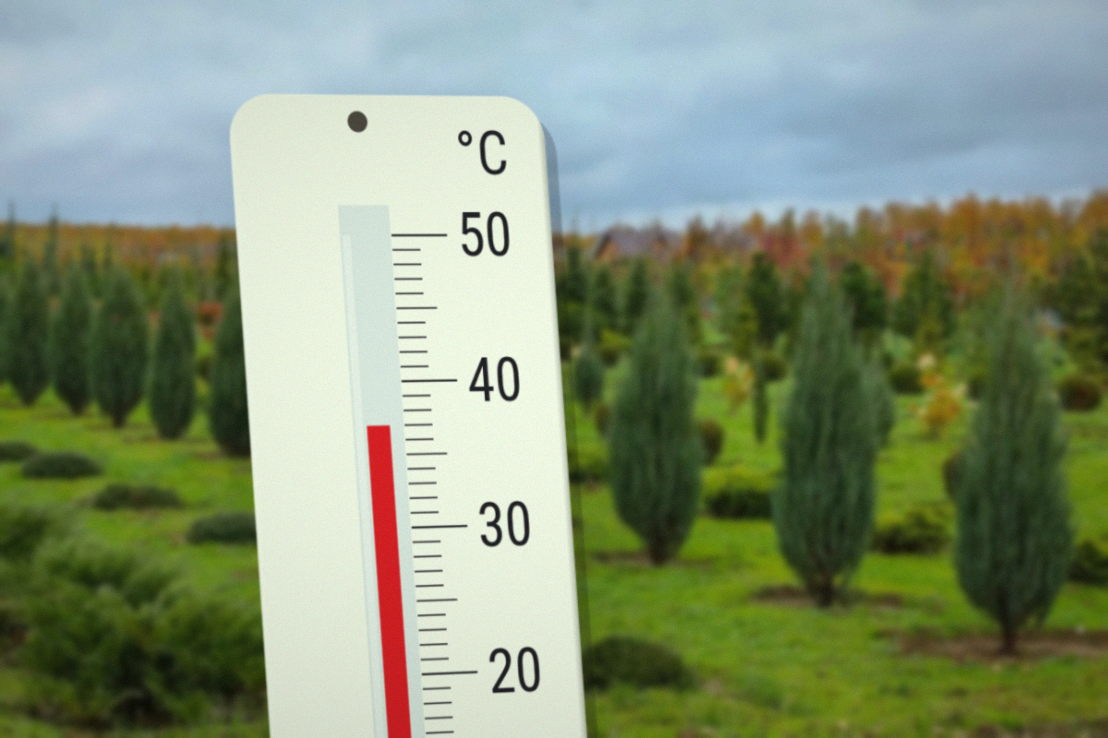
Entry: 37 °C
